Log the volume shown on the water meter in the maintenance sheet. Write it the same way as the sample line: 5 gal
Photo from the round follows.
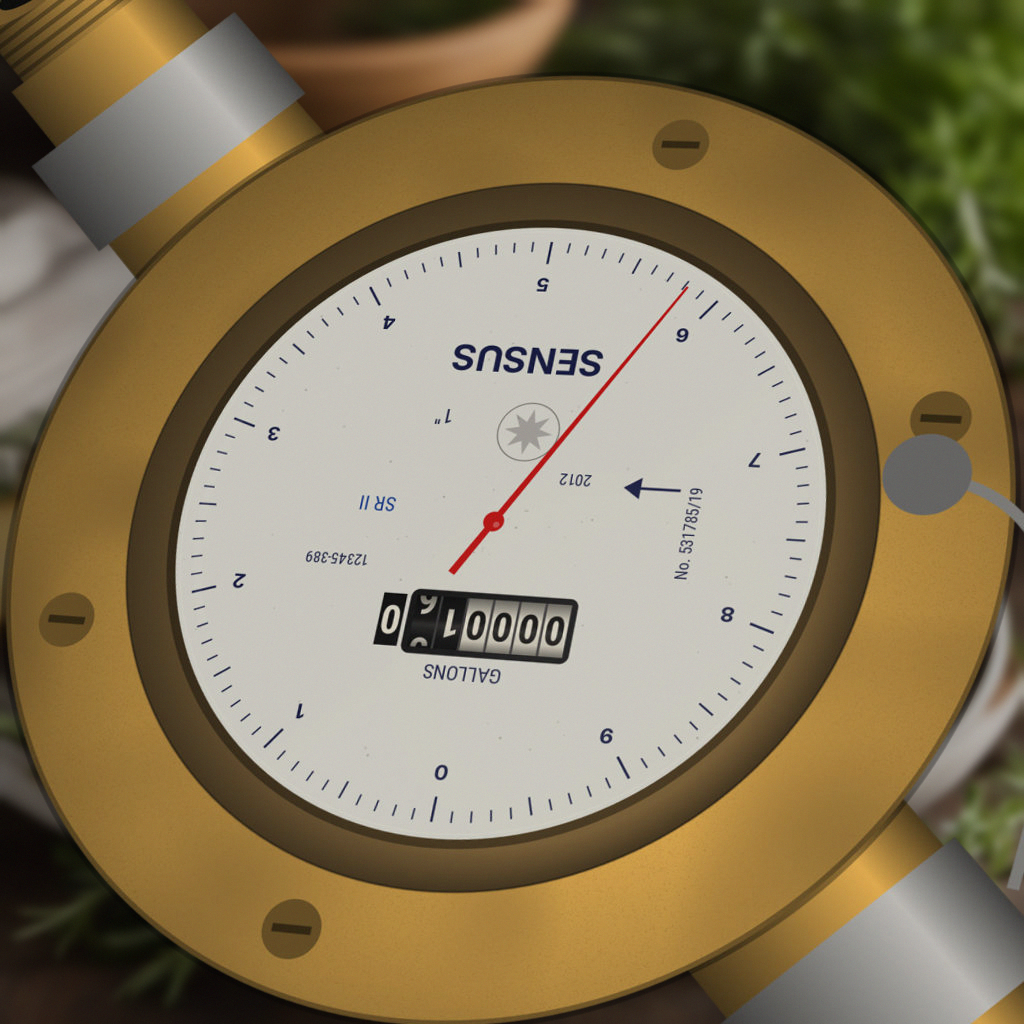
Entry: 155.8 gal
